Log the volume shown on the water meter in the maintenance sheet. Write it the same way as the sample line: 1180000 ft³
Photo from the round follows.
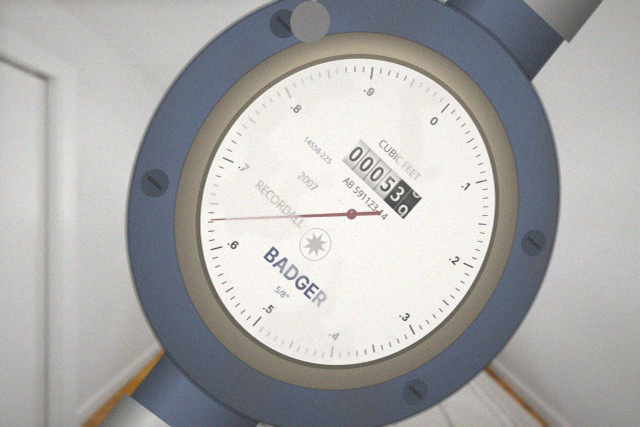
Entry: 538.63 ft³
